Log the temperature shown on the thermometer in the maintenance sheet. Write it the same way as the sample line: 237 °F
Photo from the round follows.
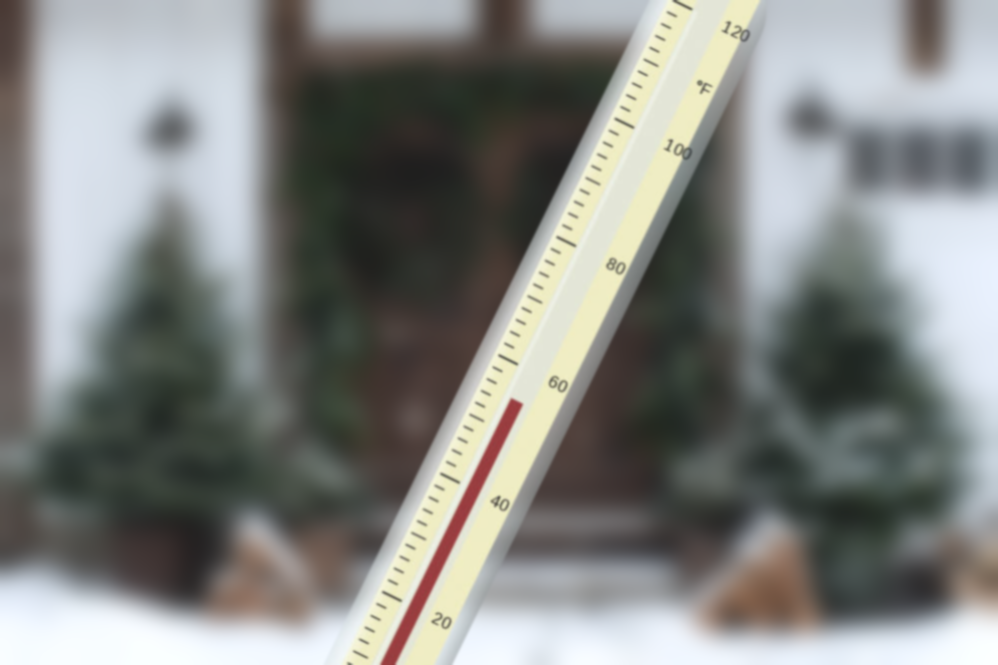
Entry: 55 °F
